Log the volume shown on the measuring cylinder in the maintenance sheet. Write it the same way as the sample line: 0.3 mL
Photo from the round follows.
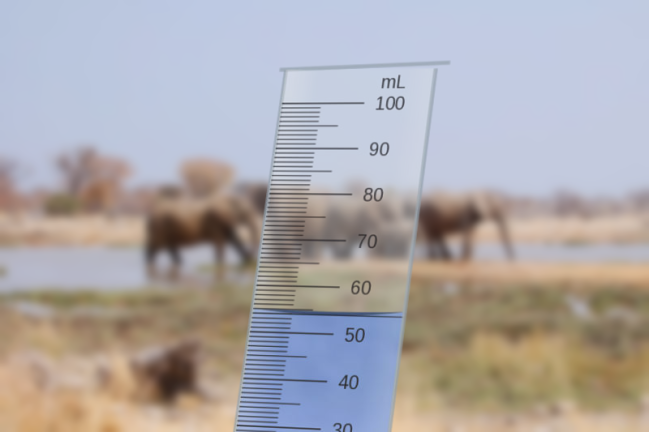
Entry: 54 mL
